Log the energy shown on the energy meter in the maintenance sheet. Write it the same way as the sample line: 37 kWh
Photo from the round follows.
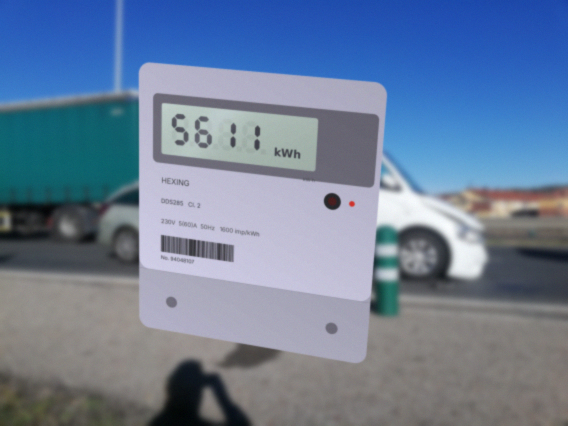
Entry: 5611 kWh
